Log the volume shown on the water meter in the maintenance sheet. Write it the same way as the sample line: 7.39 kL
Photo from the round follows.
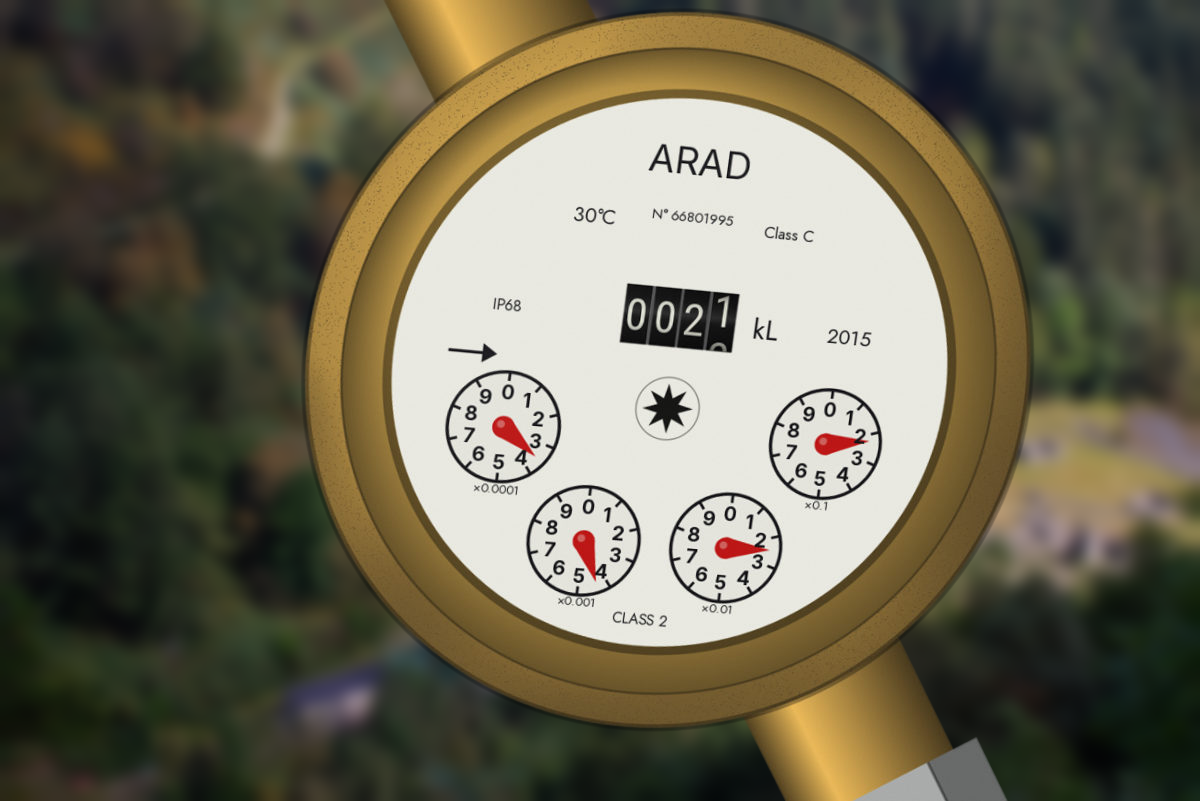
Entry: 21.2243 kL
